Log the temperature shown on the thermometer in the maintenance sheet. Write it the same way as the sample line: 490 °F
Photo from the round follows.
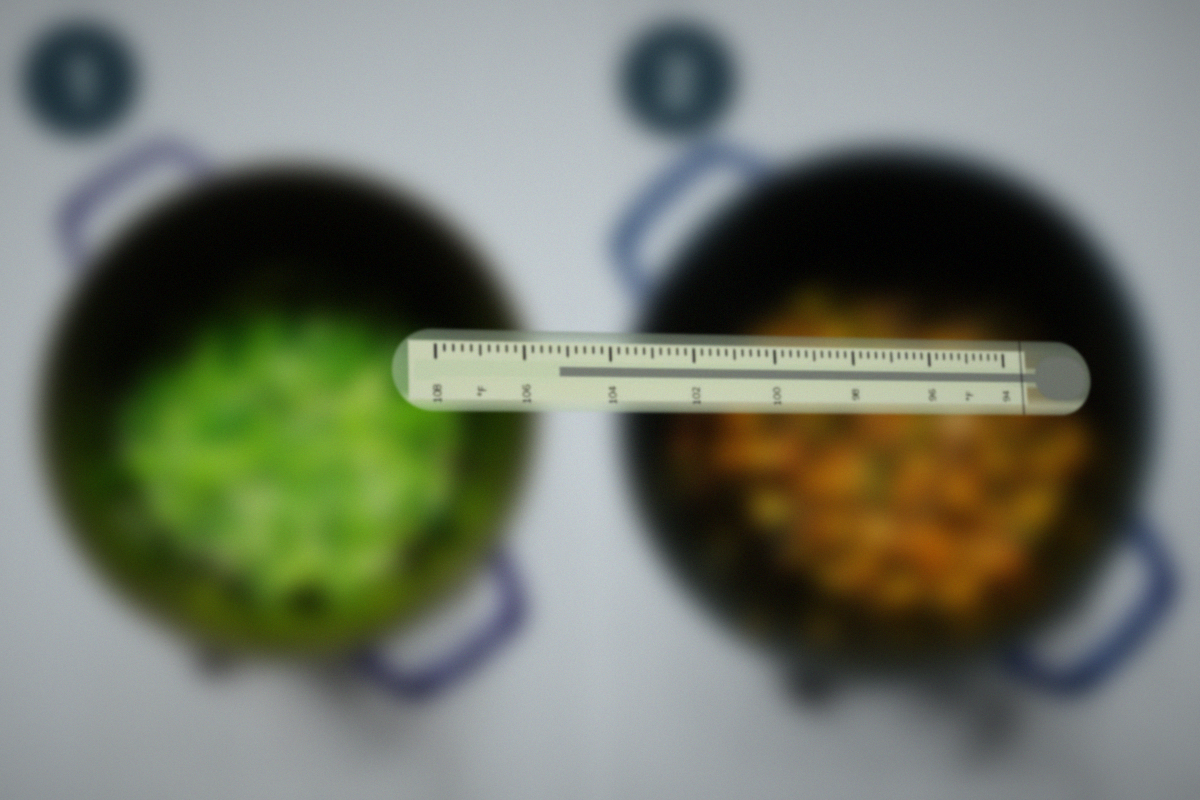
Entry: 105.2 °F
